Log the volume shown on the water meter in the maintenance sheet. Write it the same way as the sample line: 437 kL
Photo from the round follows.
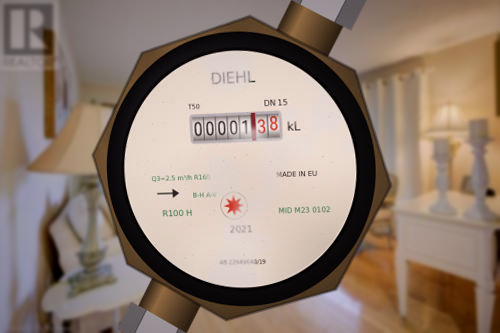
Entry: 1.38 kL
